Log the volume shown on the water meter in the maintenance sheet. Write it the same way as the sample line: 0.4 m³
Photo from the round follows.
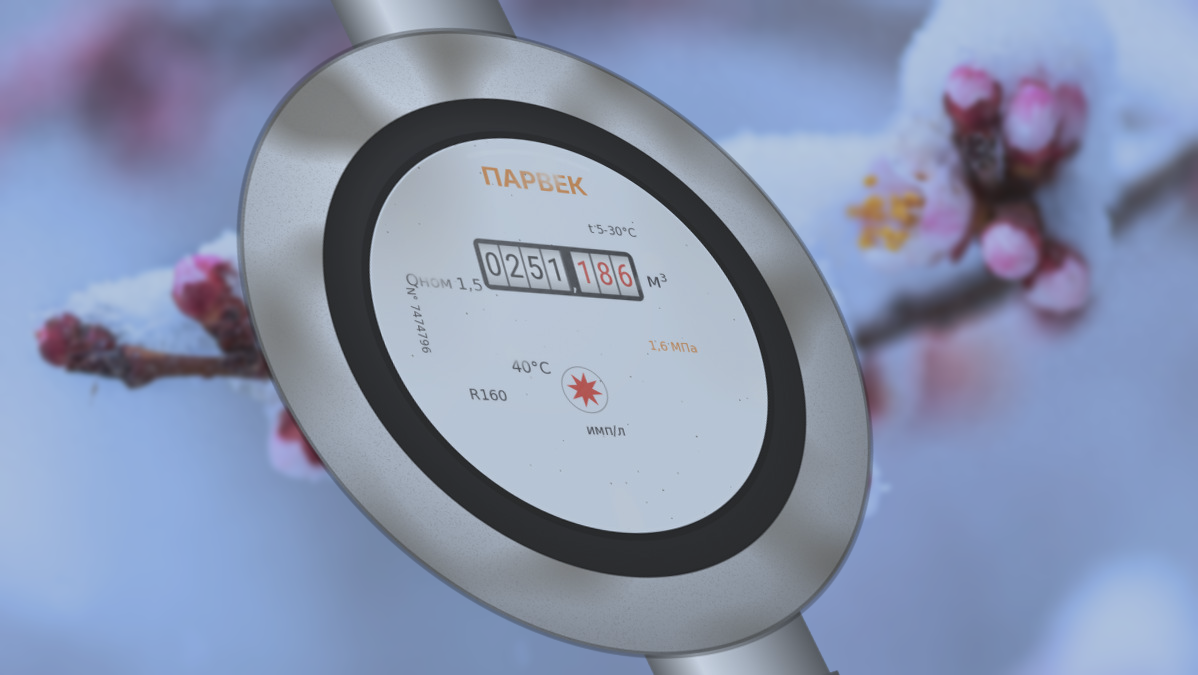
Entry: 251.186 m³
